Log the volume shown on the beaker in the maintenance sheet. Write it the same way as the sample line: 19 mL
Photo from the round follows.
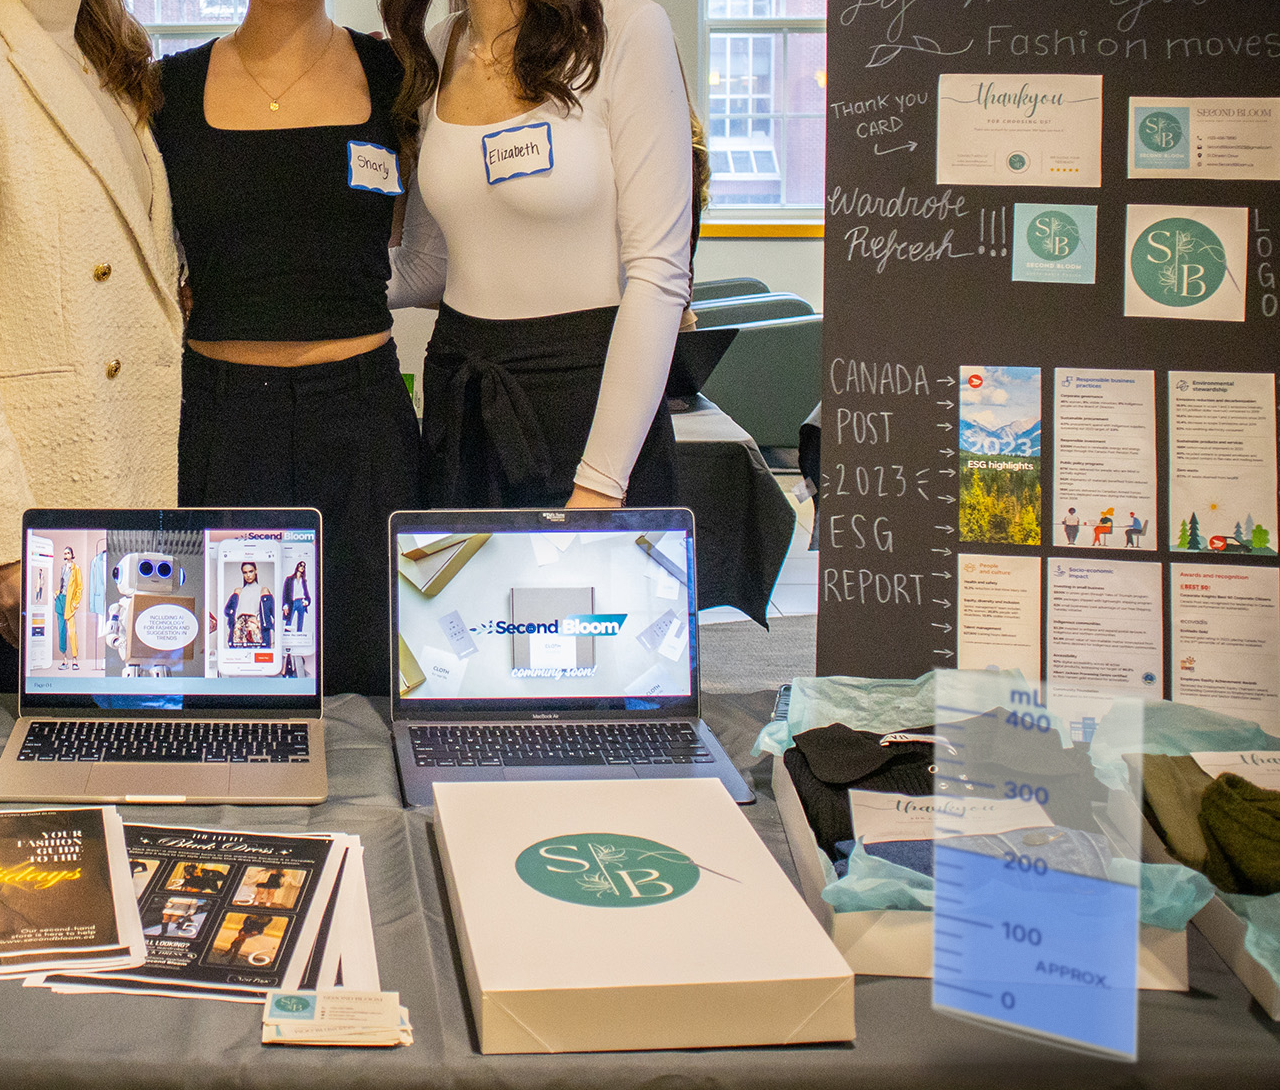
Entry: 200 mL
